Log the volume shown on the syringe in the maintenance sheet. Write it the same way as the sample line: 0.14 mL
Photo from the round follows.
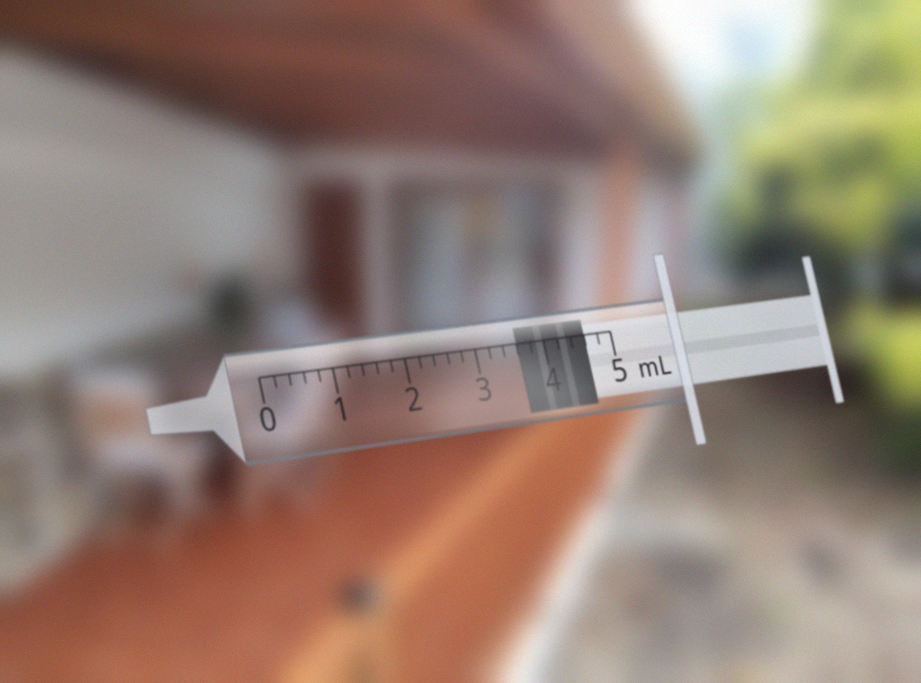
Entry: 3.6 mL
